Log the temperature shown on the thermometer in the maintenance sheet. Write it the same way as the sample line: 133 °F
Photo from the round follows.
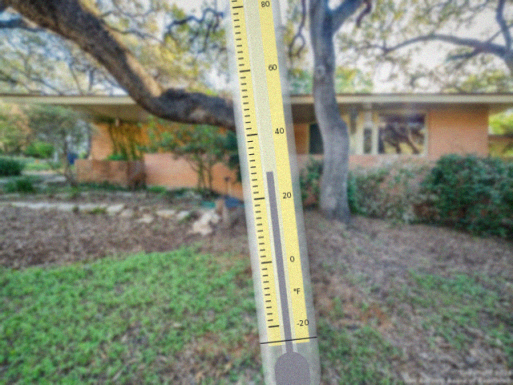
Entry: 28 °F
